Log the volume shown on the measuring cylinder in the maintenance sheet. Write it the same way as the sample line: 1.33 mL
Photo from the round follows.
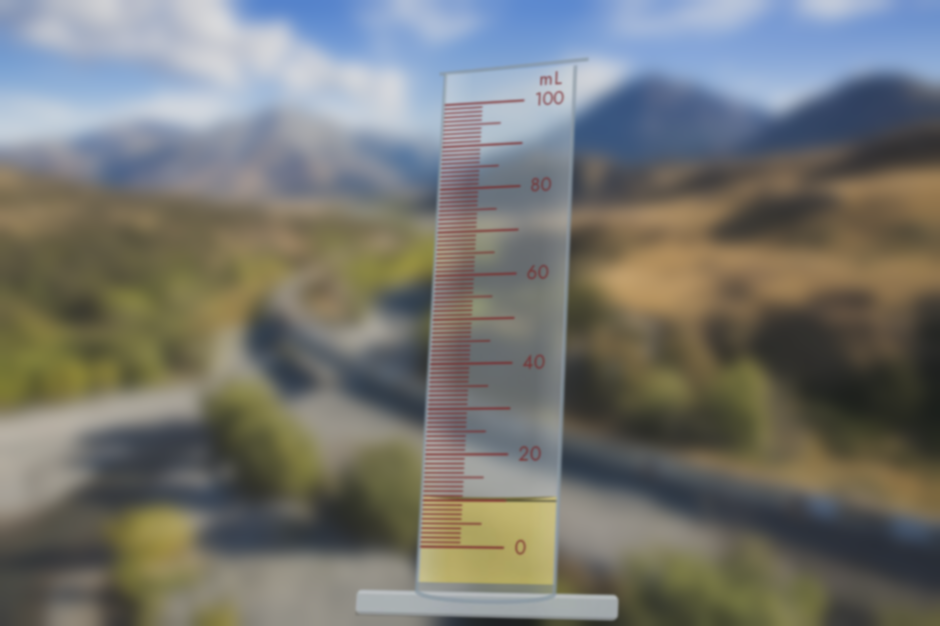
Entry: 10 mL
